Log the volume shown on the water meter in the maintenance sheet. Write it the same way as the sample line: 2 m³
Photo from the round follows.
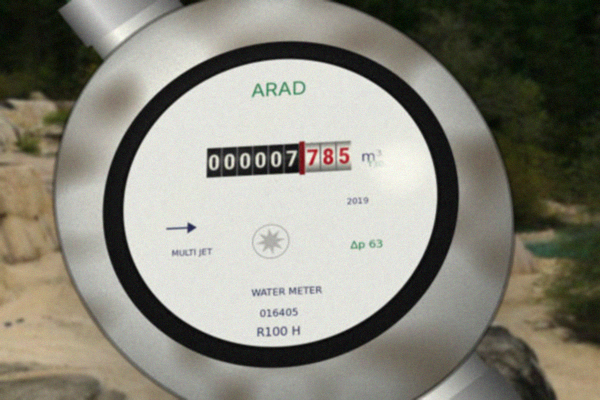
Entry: 7.785 m³
